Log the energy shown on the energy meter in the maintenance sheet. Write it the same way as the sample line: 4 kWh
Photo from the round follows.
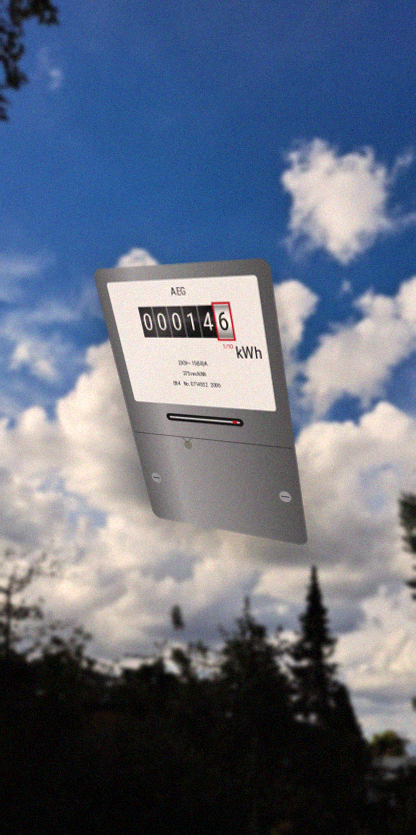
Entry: 14.6 kWh
